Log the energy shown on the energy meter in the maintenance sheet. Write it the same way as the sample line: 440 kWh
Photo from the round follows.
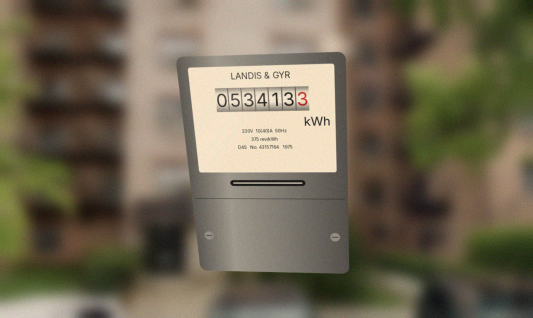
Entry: 53413.3 kWh
